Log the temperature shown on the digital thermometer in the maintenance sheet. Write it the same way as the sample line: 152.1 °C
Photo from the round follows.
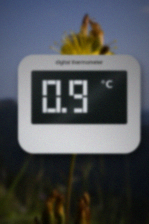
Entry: 0.9 °C
